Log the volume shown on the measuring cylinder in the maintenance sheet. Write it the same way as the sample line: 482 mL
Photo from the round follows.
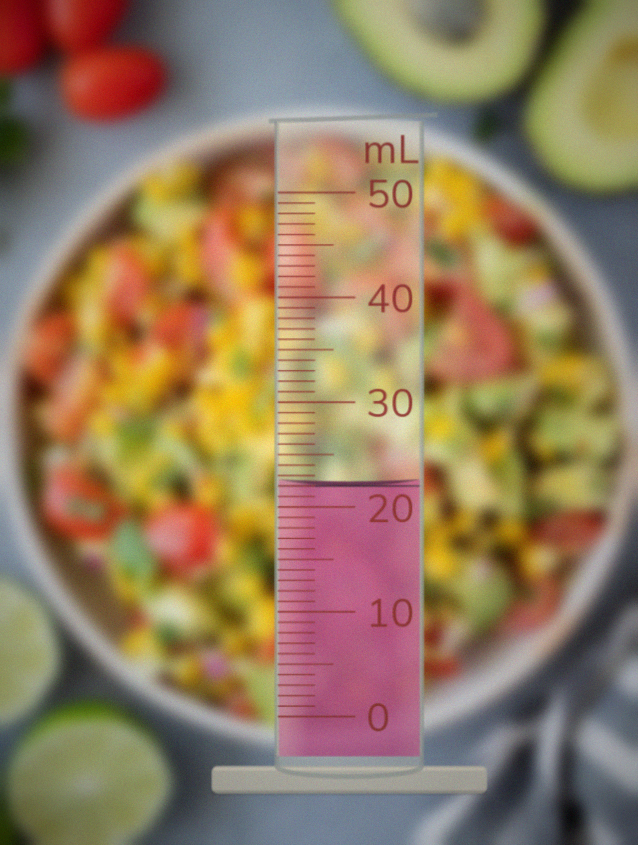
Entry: 22 mL
